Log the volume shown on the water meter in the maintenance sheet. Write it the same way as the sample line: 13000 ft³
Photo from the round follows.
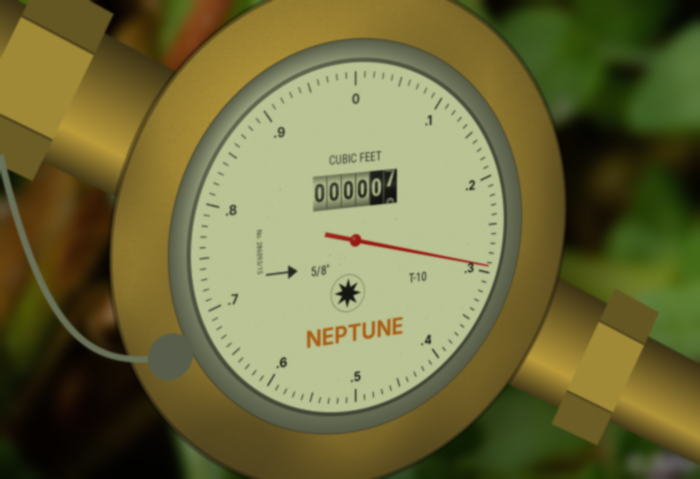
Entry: 7.29 ft³
